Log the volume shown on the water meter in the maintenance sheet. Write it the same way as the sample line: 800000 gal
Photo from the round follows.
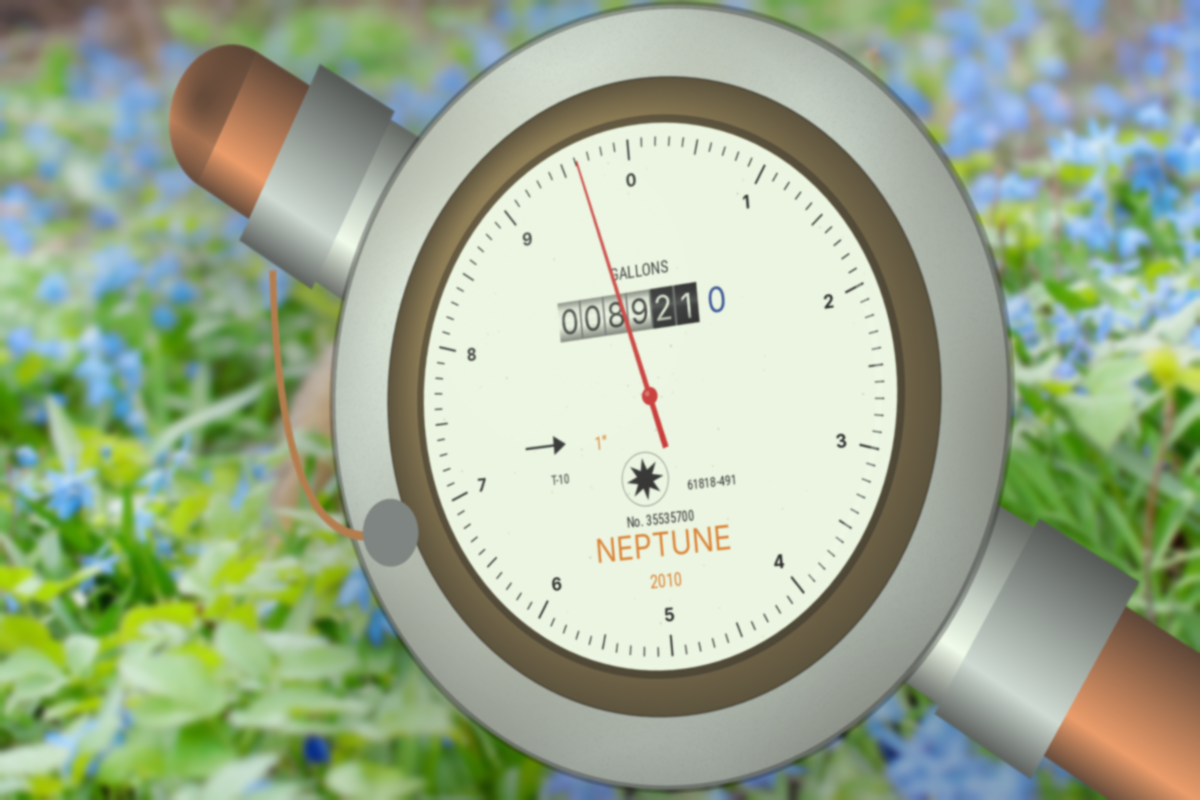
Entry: 89209.6 gal
